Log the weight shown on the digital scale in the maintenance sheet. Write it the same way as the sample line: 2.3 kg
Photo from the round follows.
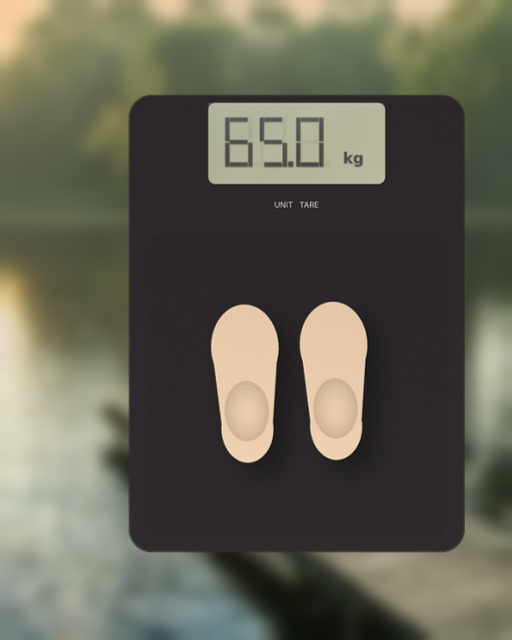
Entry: 65.0 kg
